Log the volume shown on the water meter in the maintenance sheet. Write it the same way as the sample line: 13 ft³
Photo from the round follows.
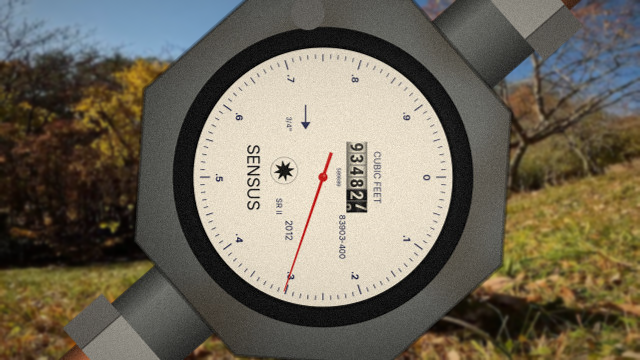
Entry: 934827.30 ft³
